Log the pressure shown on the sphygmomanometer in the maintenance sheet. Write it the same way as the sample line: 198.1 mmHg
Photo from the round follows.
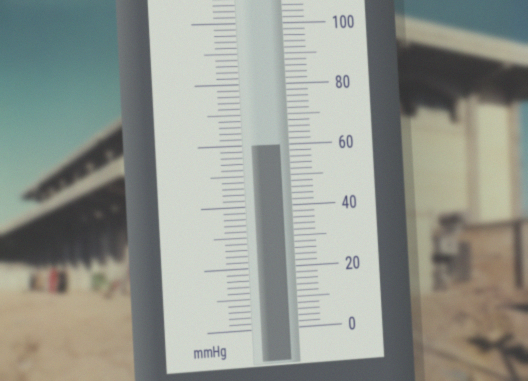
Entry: 60 mmHg
